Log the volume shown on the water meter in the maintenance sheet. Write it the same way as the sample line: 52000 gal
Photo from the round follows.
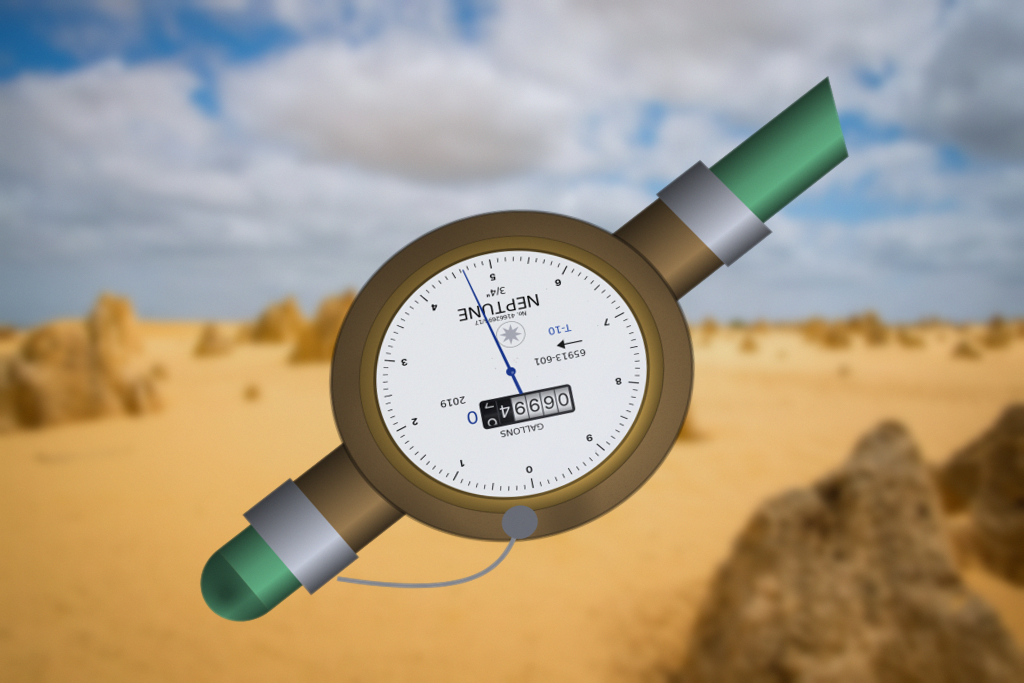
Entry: 699464.6 gal
